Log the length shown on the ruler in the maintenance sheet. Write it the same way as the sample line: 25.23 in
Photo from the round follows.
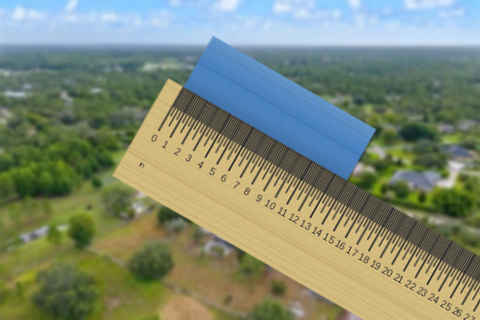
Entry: 14 in
